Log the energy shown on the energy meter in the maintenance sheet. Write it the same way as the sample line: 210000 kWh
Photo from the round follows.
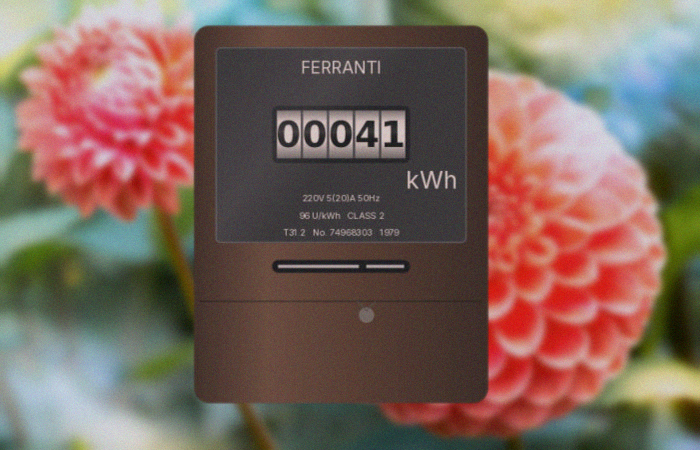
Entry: 41 kWh
